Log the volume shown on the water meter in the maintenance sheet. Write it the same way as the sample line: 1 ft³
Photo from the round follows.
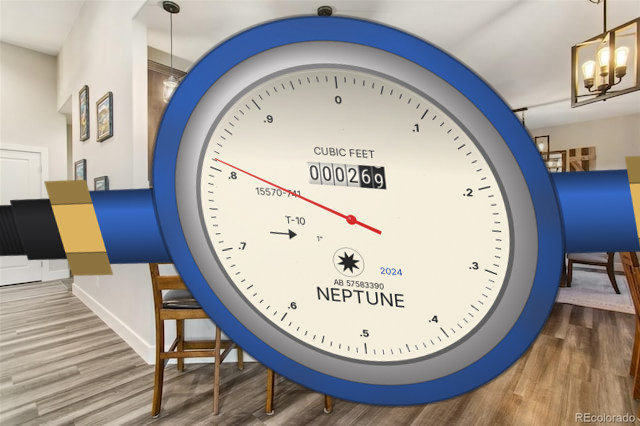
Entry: 268.81 ft³
